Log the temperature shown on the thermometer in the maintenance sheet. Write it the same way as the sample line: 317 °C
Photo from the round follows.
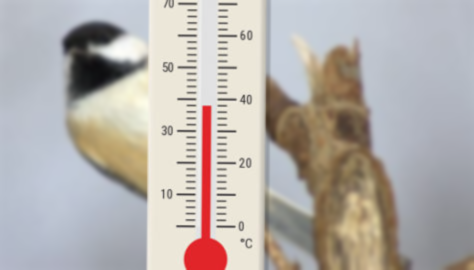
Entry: 38 °C
